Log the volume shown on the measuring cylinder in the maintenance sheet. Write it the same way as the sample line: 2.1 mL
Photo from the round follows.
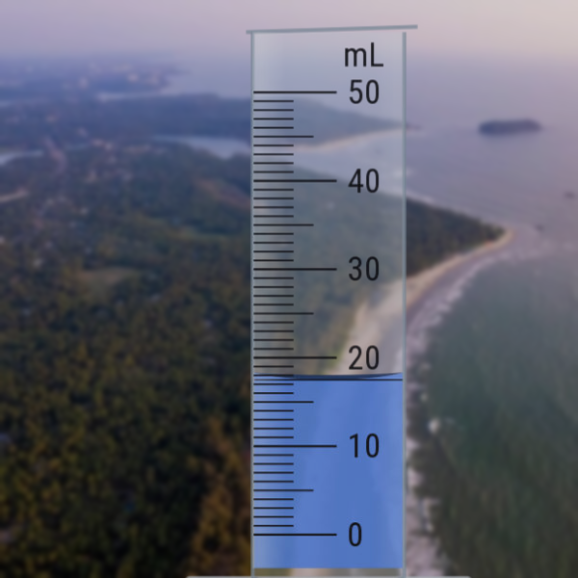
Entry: 17.5 mL
